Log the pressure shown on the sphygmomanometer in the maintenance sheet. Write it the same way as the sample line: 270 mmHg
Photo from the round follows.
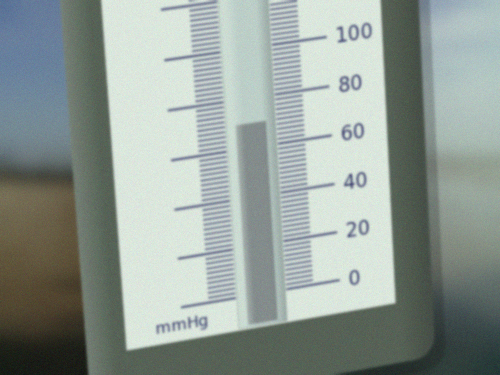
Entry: 70 mmHg
